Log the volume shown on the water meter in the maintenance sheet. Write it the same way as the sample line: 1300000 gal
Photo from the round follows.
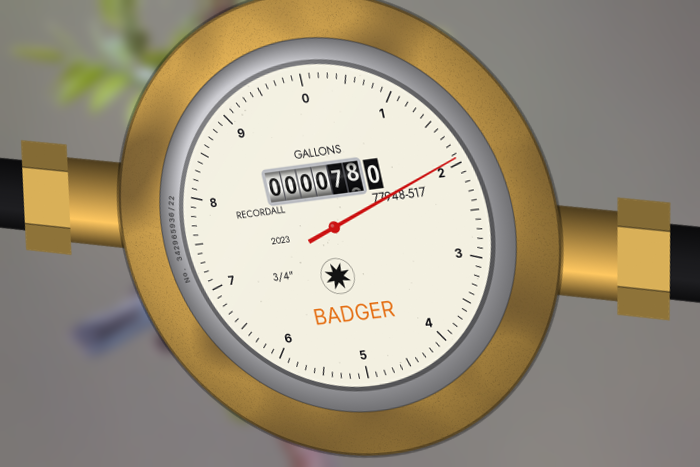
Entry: 781.9 gal
